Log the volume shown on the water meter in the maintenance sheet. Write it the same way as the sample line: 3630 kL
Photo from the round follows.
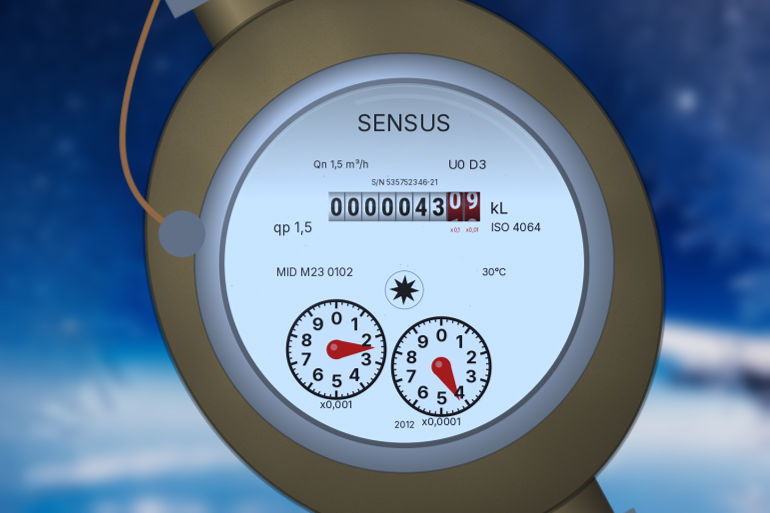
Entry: 43.0924 kL
